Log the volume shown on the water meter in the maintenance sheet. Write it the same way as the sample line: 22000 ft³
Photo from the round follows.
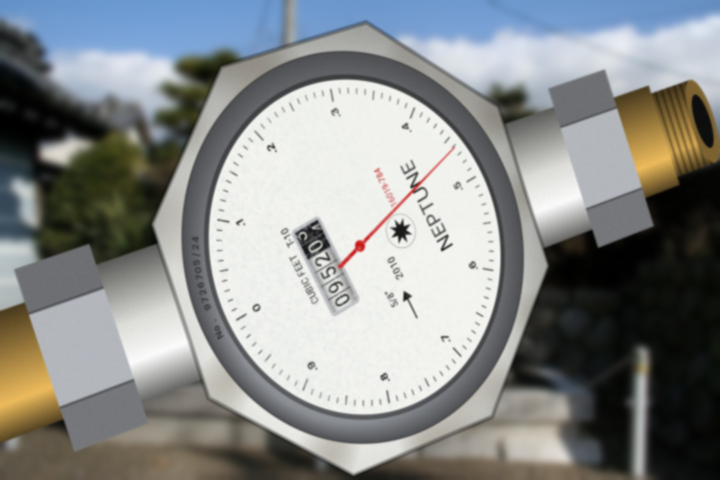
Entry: 95203.46 ft³
